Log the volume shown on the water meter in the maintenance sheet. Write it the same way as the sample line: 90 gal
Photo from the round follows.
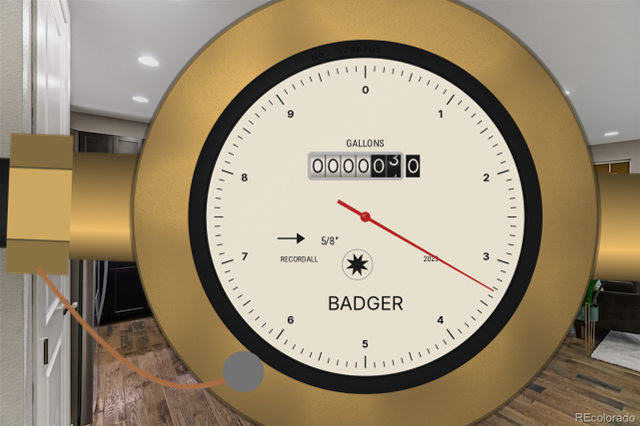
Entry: 33.3 gal
